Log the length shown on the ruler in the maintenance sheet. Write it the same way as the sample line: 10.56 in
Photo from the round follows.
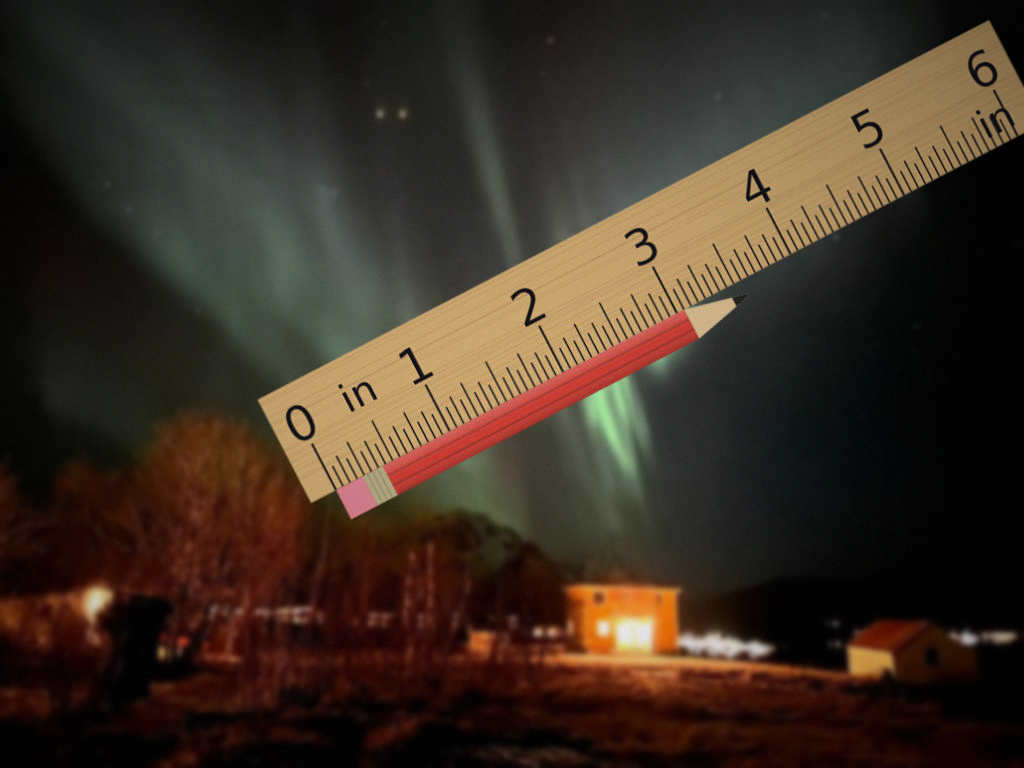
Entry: 3.5625 in
